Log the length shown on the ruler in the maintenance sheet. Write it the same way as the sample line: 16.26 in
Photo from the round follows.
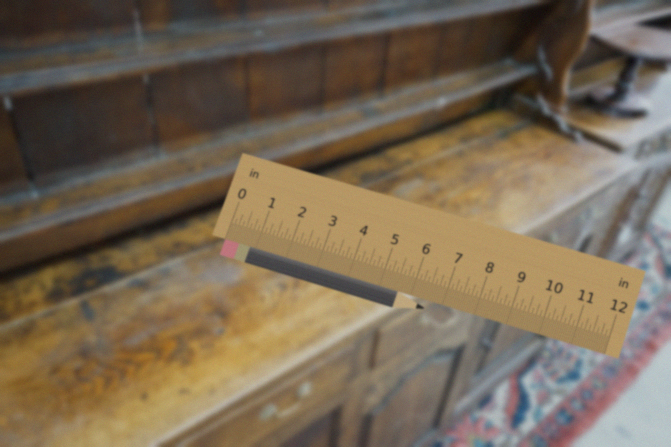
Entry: 6.5 in
